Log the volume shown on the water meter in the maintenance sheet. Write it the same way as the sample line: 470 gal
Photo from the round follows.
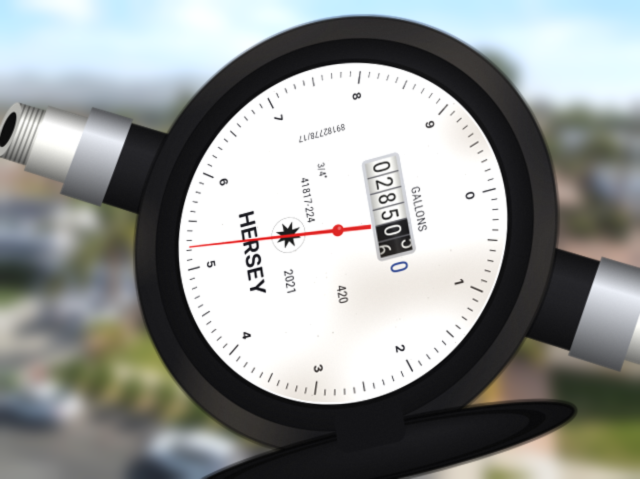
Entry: 285055.2 gal
